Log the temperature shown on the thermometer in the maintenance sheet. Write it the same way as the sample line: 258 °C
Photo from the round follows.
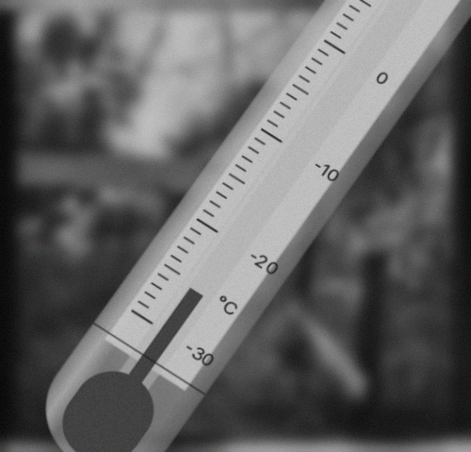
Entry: -25.5 °C
